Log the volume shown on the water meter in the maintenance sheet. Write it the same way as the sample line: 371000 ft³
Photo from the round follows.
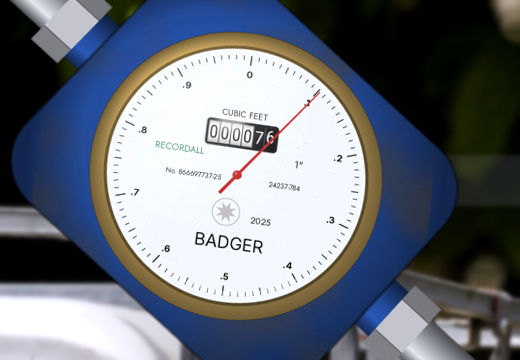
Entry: 76.10 ft³
